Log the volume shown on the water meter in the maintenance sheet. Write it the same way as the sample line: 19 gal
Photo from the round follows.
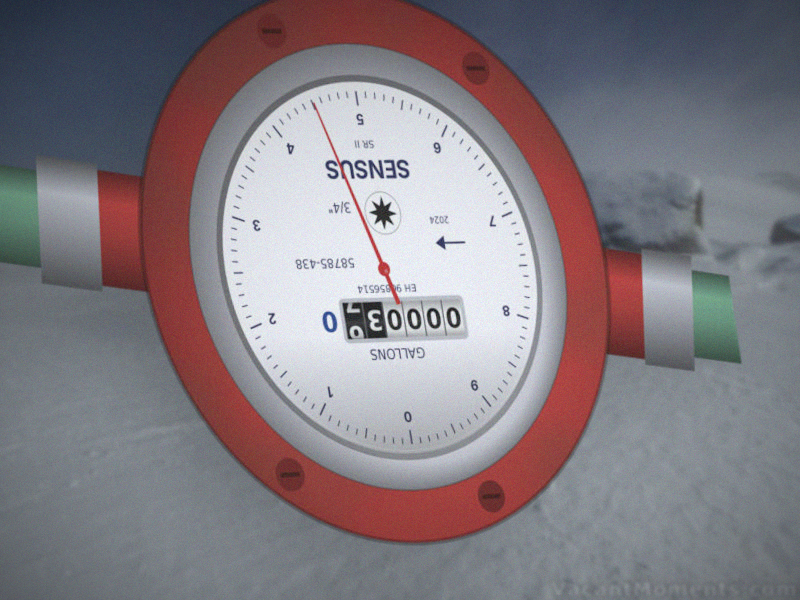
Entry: 364.5 gal
